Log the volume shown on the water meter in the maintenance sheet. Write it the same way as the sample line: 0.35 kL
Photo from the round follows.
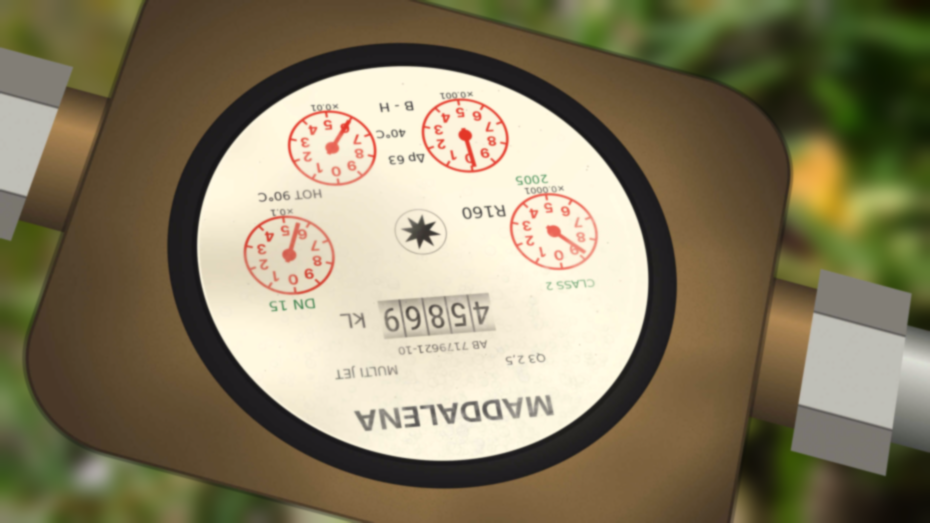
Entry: 45869.5598 kL
